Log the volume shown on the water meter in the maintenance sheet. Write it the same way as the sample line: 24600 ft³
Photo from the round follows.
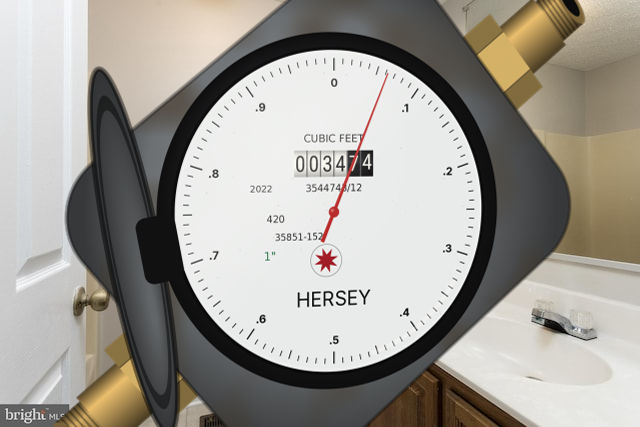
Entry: 3474.06 ft³
